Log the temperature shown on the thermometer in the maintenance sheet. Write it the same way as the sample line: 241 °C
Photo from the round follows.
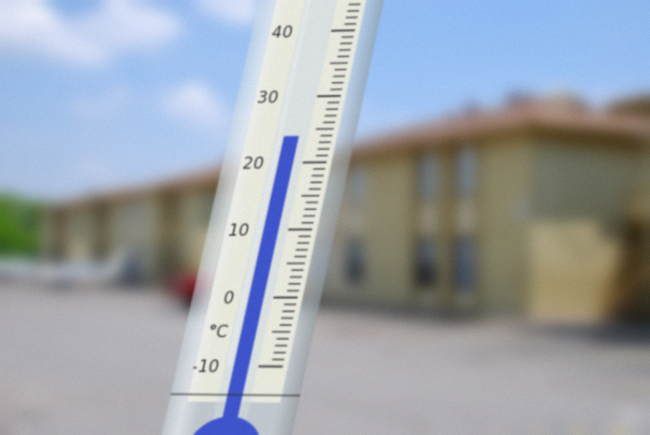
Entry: 24 °C
